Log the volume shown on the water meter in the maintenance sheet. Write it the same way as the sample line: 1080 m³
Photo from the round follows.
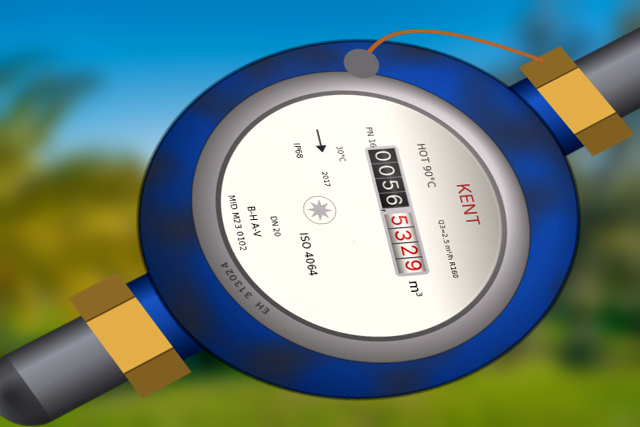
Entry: 56.5329 m³
